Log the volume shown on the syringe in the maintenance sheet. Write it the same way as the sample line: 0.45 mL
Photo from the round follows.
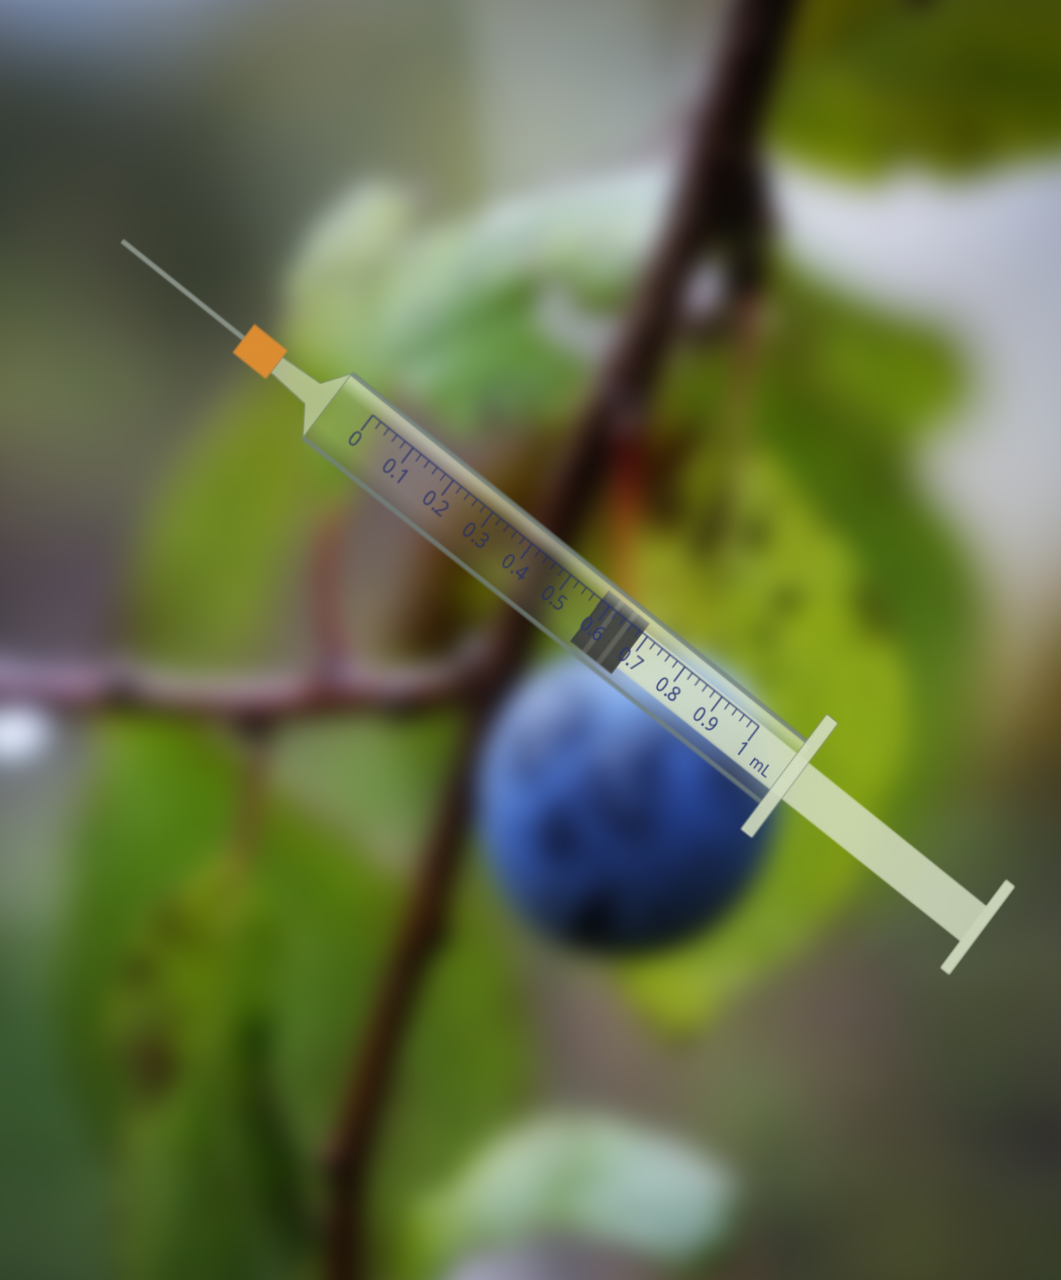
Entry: 0.58 mL
